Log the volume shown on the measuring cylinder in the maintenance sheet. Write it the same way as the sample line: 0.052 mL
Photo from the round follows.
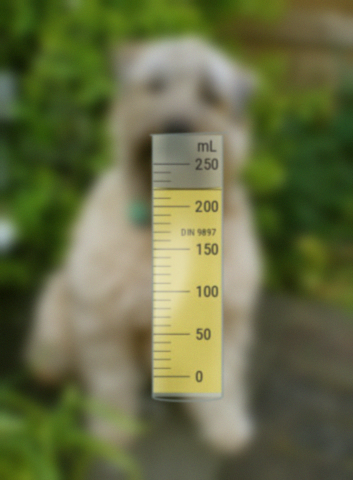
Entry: 220 mL
